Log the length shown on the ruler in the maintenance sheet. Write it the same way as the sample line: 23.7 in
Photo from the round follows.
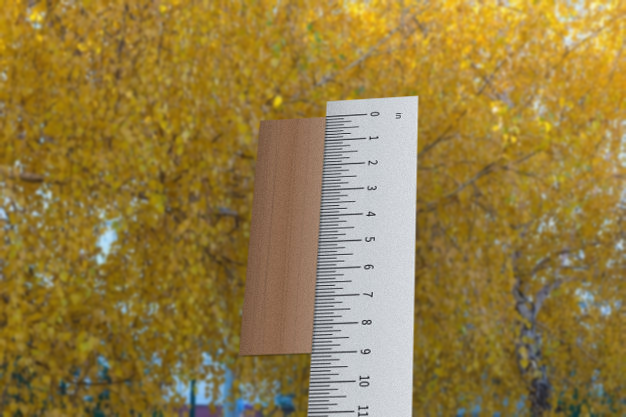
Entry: 9 in
